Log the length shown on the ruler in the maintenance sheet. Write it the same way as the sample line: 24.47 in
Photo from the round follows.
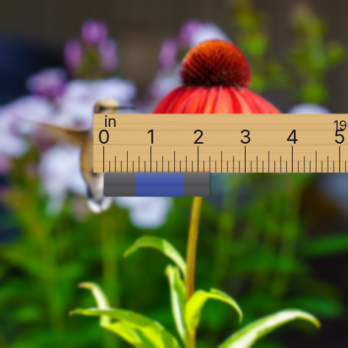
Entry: 2.25 in
